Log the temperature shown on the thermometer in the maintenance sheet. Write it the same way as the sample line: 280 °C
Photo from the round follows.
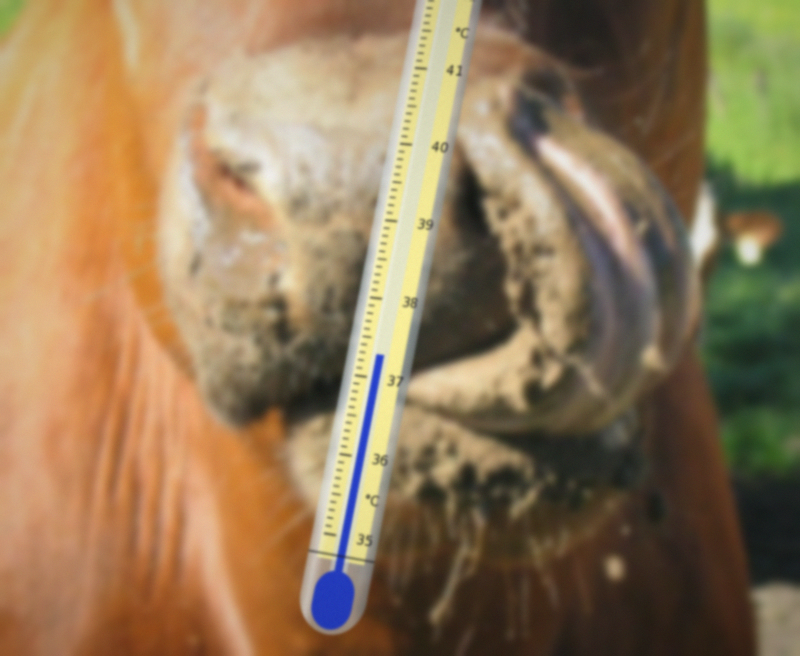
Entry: 37.3 °C
